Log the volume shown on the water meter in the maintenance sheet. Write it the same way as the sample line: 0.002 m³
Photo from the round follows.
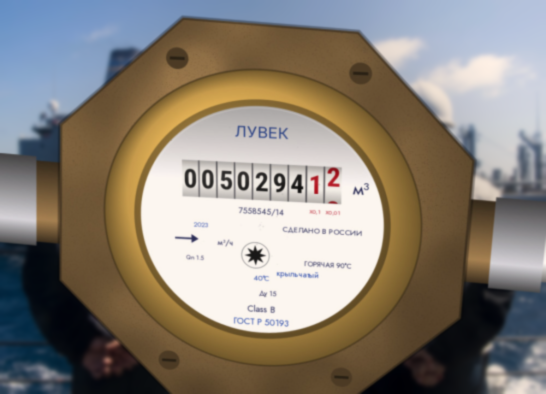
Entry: 50294.12 m³
